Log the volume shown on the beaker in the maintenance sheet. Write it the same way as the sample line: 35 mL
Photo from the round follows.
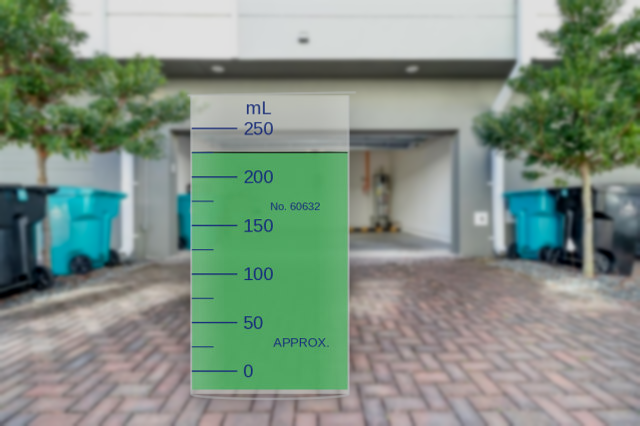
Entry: 225 mL
